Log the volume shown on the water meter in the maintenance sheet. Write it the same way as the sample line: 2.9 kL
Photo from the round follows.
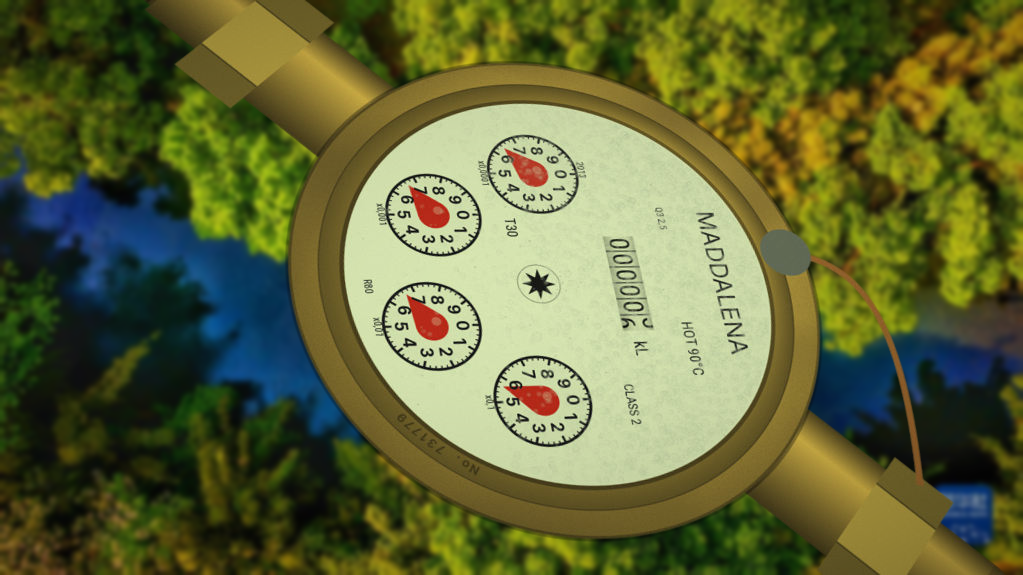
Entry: 5.5666 kL
